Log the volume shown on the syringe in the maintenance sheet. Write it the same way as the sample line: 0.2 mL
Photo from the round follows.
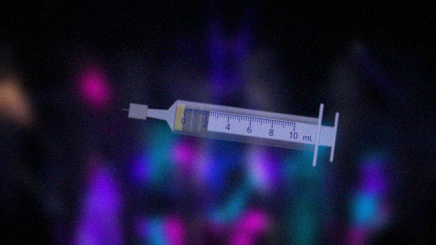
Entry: 0 mL
